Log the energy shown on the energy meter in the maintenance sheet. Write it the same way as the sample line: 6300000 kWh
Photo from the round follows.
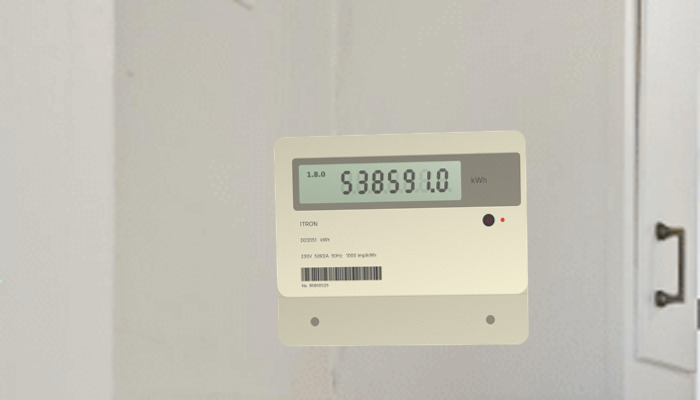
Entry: 538591.0 kWh
